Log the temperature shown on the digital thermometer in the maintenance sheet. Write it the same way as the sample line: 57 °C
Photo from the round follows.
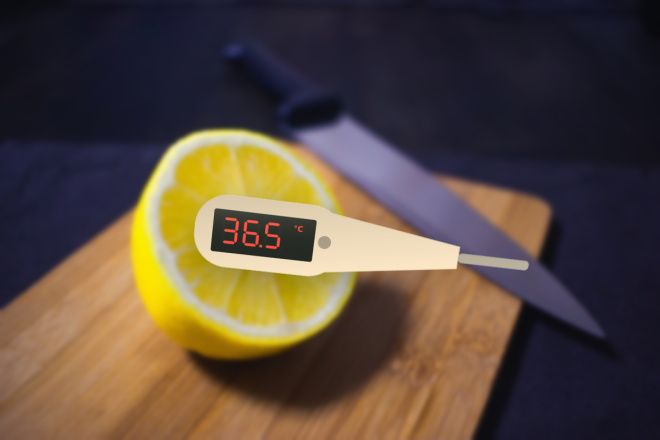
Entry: 36.5 °C
